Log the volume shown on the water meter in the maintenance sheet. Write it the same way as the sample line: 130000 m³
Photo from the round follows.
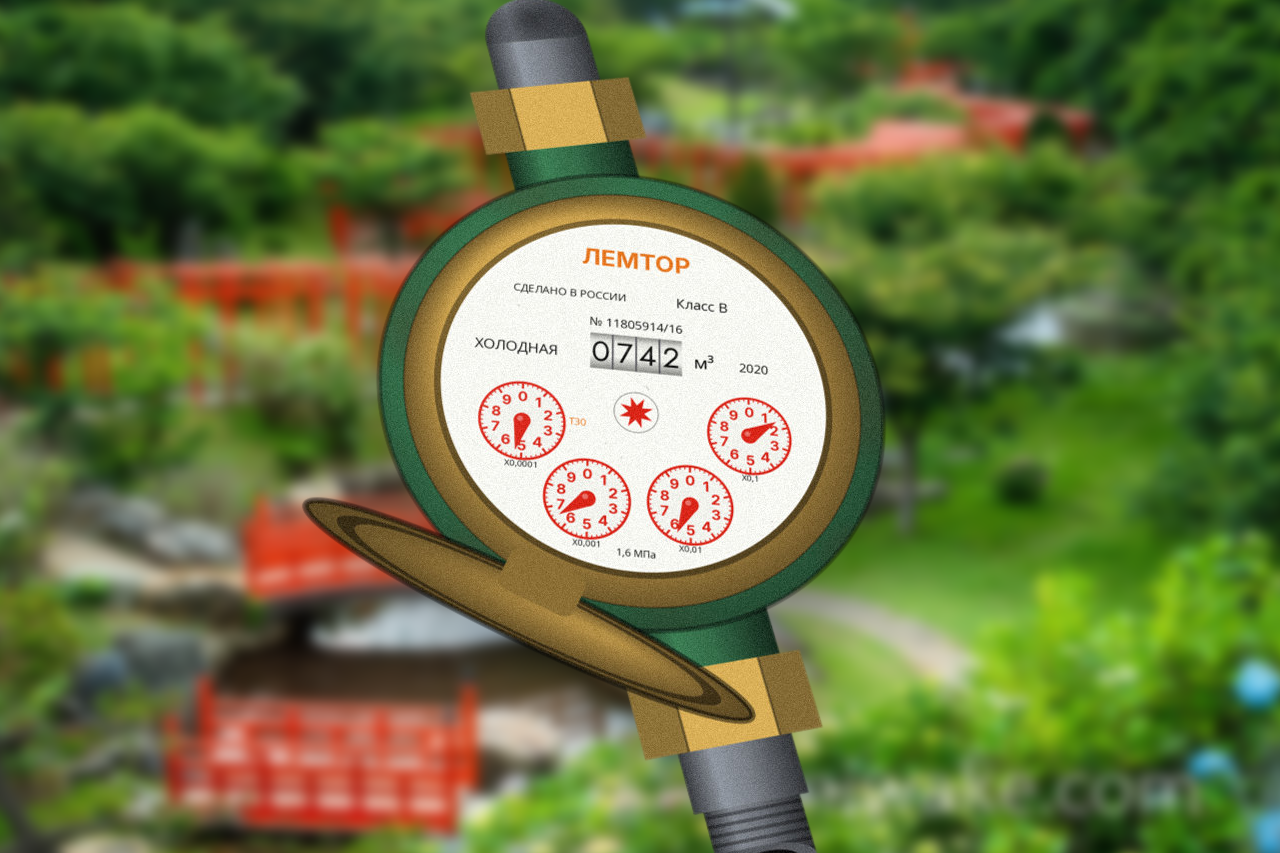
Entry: 742.1565 m³
